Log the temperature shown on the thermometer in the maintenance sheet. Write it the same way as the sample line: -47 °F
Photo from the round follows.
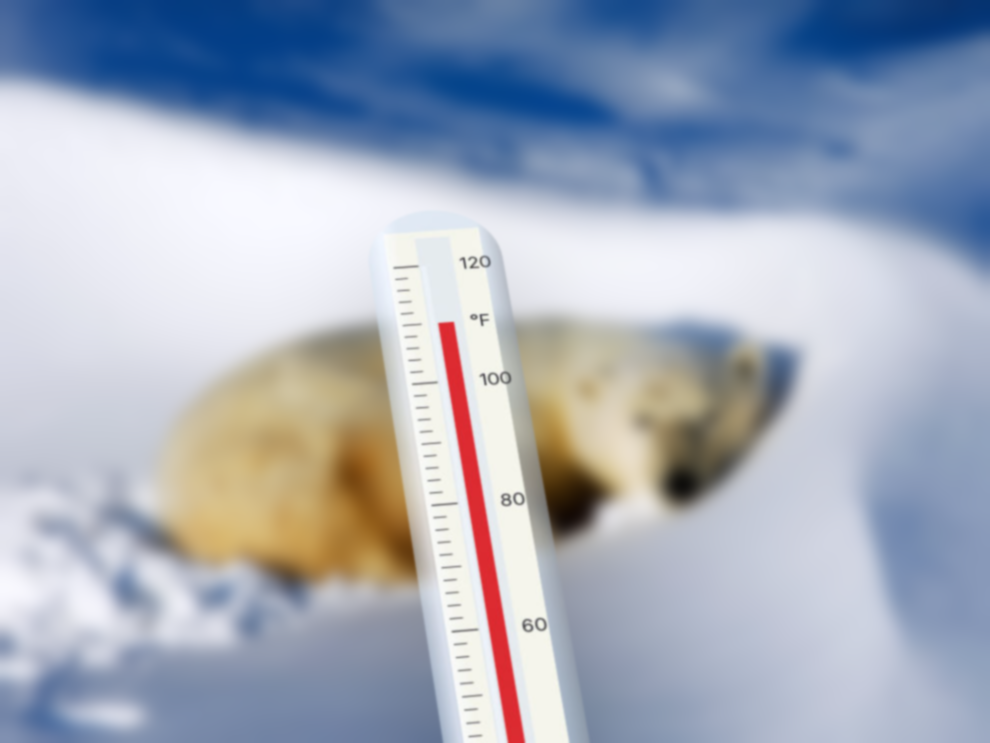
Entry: 110 °F
